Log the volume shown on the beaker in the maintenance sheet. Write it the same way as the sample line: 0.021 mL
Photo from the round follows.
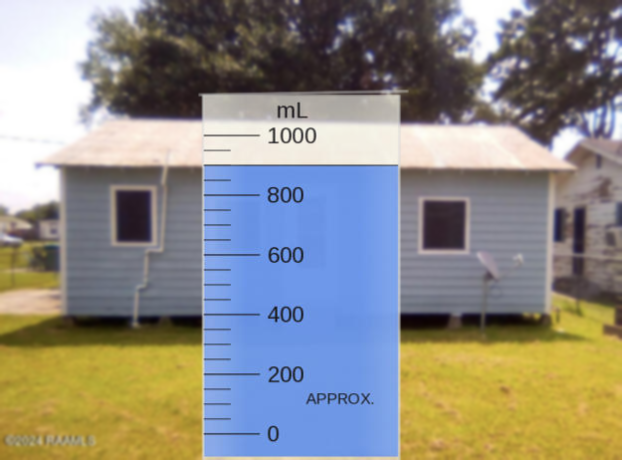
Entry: 900 mL
